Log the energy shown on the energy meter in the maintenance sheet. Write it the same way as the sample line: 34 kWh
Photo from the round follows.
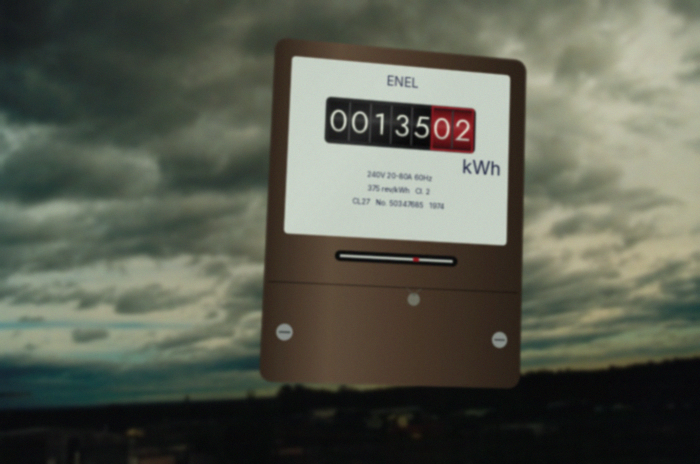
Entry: 135.02 kWh
